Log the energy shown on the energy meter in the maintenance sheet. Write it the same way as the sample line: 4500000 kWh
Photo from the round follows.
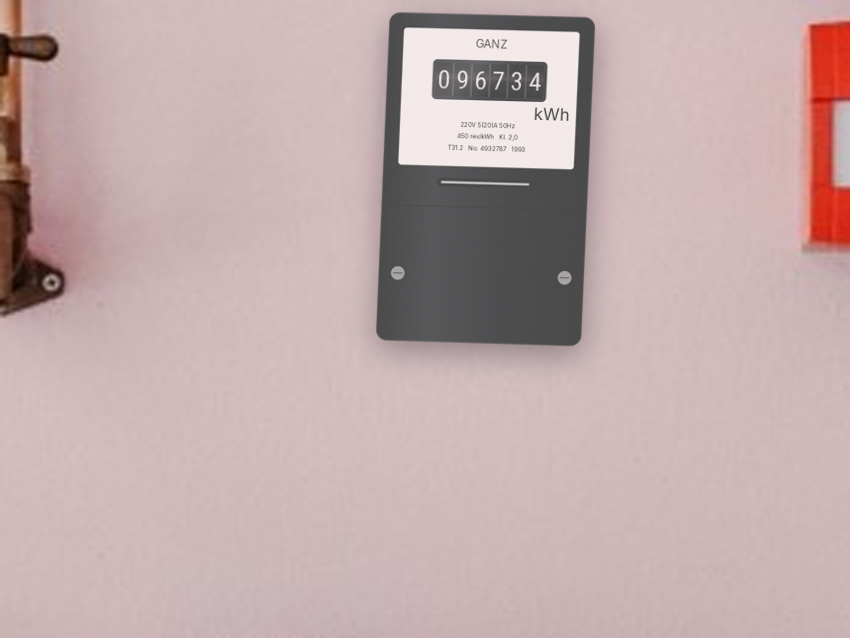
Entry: 96734 kWh
